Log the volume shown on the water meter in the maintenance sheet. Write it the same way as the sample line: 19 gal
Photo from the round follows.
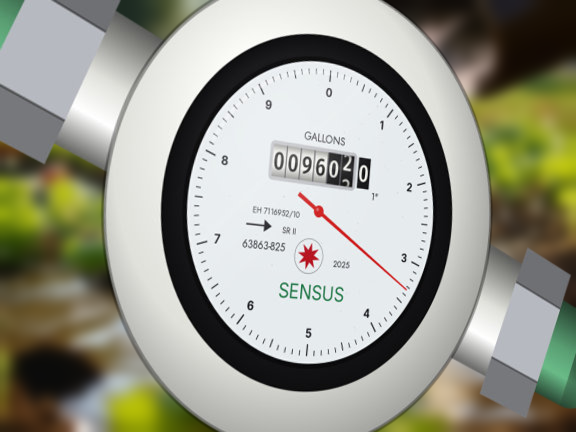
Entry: 96023.3 gal
